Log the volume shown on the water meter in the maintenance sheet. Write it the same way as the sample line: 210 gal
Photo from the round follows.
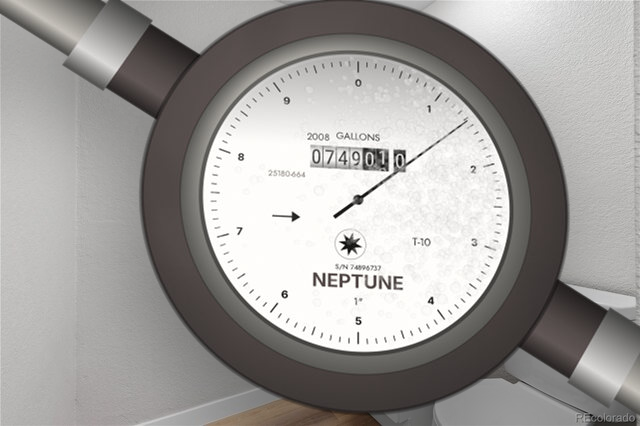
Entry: 749011.4 gal
